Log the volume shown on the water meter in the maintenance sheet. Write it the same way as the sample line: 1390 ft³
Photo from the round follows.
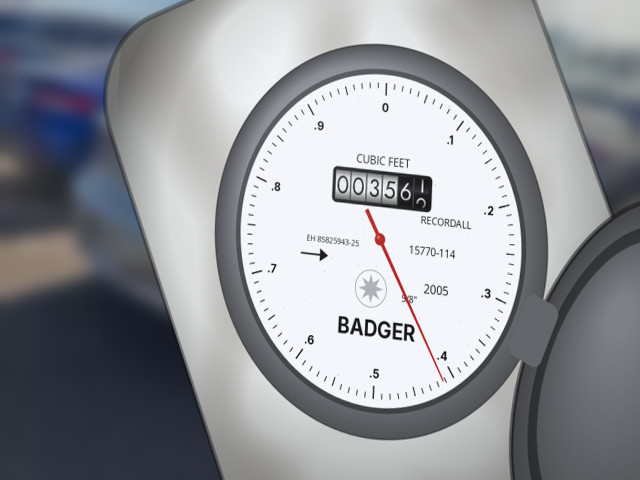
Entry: 3561.41 ft³
